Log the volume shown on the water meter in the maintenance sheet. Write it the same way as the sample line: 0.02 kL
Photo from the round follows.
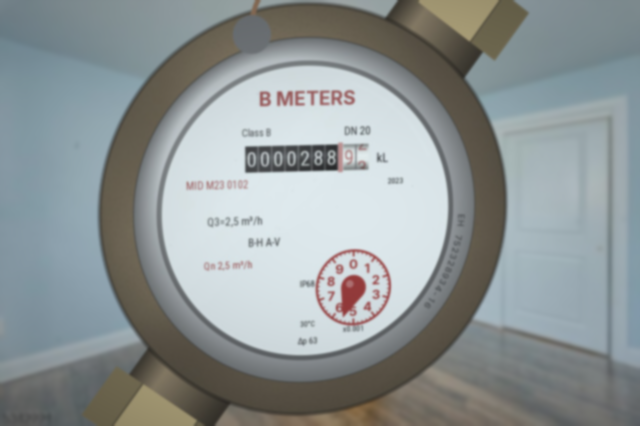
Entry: 288.925 kL
